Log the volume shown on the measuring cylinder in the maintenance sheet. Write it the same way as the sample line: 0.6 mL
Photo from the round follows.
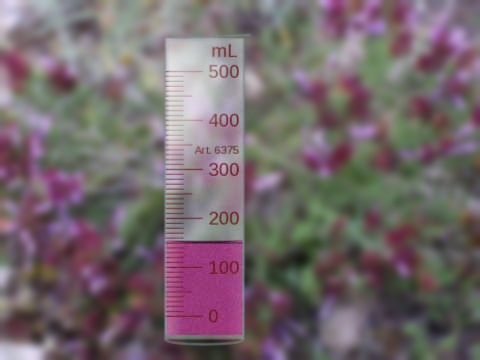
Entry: 150 mL
